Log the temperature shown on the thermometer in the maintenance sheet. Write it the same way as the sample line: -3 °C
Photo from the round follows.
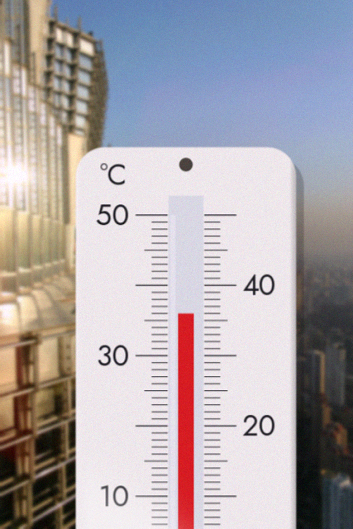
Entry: 36 °C
